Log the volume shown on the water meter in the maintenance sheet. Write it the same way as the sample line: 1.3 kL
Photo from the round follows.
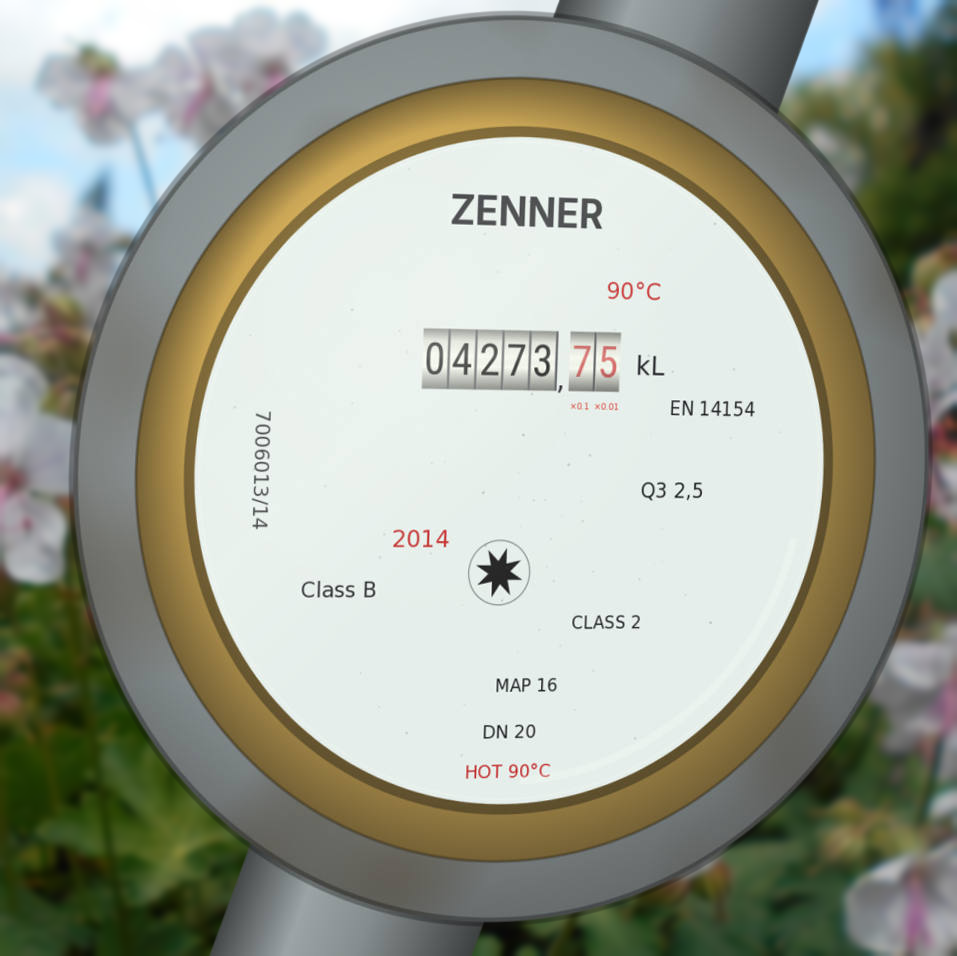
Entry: 4273.75 kL
